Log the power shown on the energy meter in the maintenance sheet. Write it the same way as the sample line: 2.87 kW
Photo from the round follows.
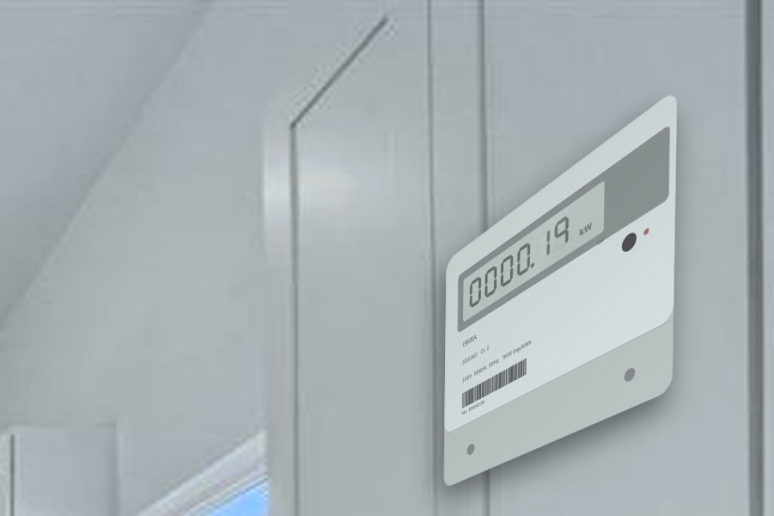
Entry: 0.19 kW
